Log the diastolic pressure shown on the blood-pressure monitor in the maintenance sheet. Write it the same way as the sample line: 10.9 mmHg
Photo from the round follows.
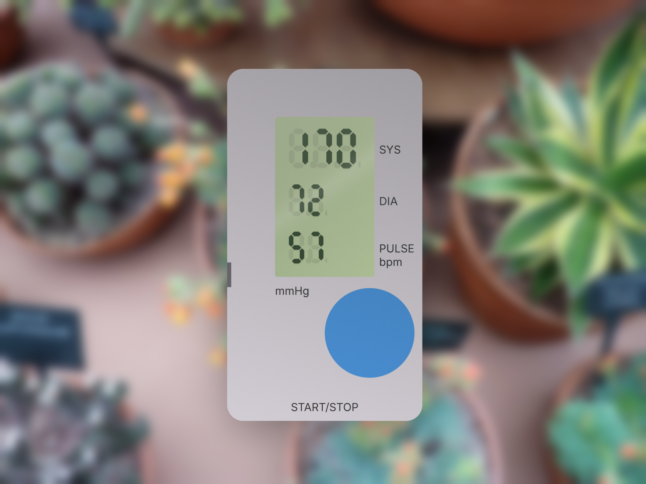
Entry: 72 mmHg
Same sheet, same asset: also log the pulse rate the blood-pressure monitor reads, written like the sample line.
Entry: 57 bpm
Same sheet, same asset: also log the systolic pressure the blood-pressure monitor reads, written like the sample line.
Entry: 170 mmHg
